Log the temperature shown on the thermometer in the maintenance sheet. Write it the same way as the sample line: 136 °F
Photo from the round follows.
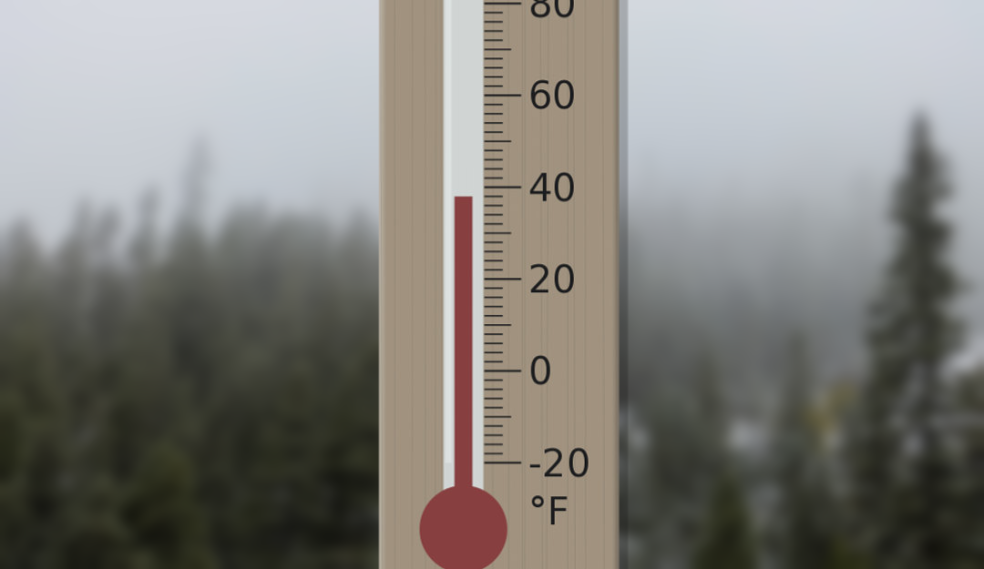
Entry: 38 °F
